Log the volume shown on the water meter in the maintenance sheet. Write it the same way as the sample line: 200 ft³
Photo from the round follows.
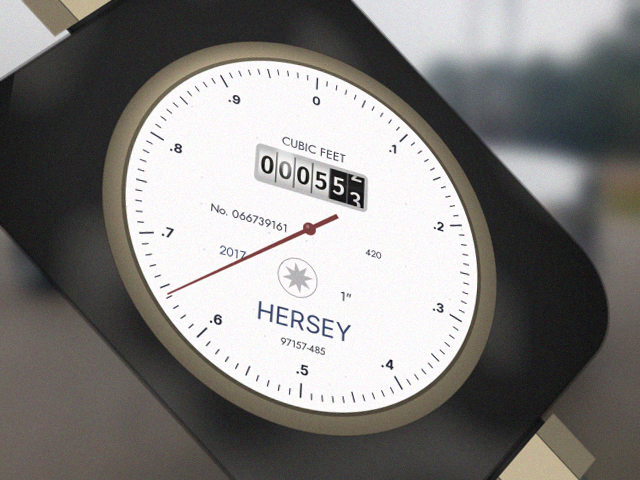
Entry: 552.64 ft³
